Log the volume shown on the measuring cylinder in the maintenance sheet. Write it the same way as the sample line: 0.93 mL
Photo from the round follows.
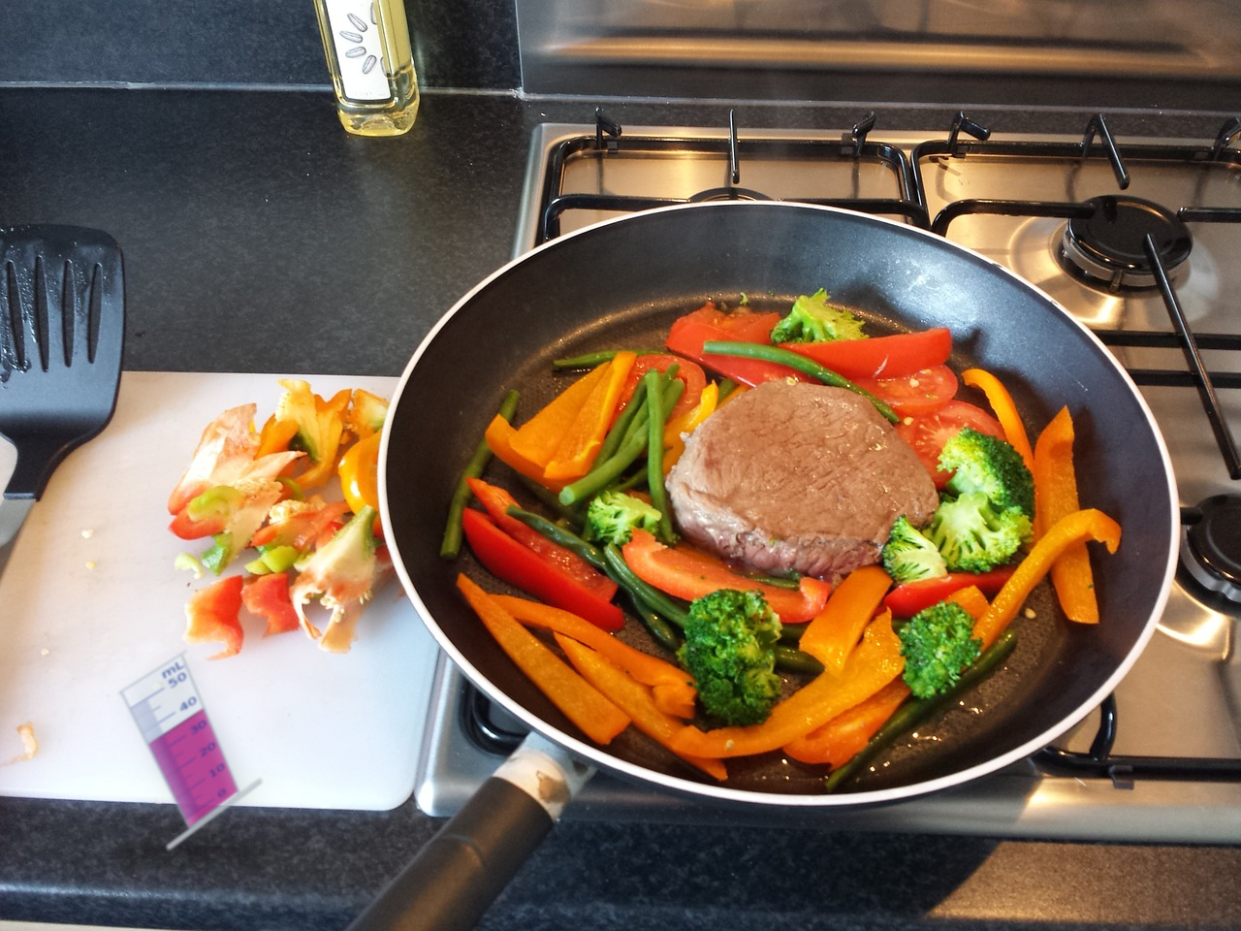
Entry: 35 mL
